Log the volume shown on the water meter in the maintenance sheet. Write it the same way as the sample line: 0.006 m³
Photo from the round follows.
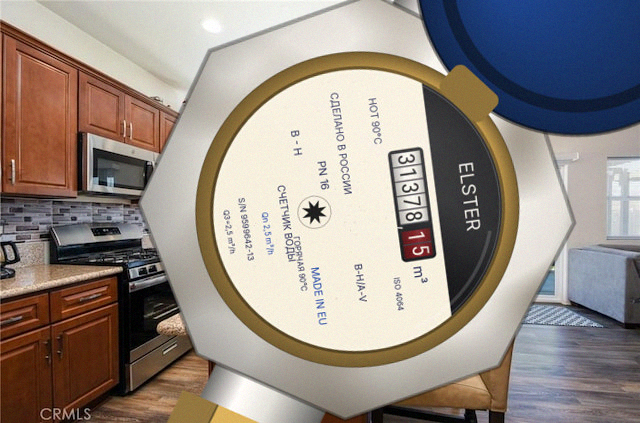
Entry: 31378.15 m³
